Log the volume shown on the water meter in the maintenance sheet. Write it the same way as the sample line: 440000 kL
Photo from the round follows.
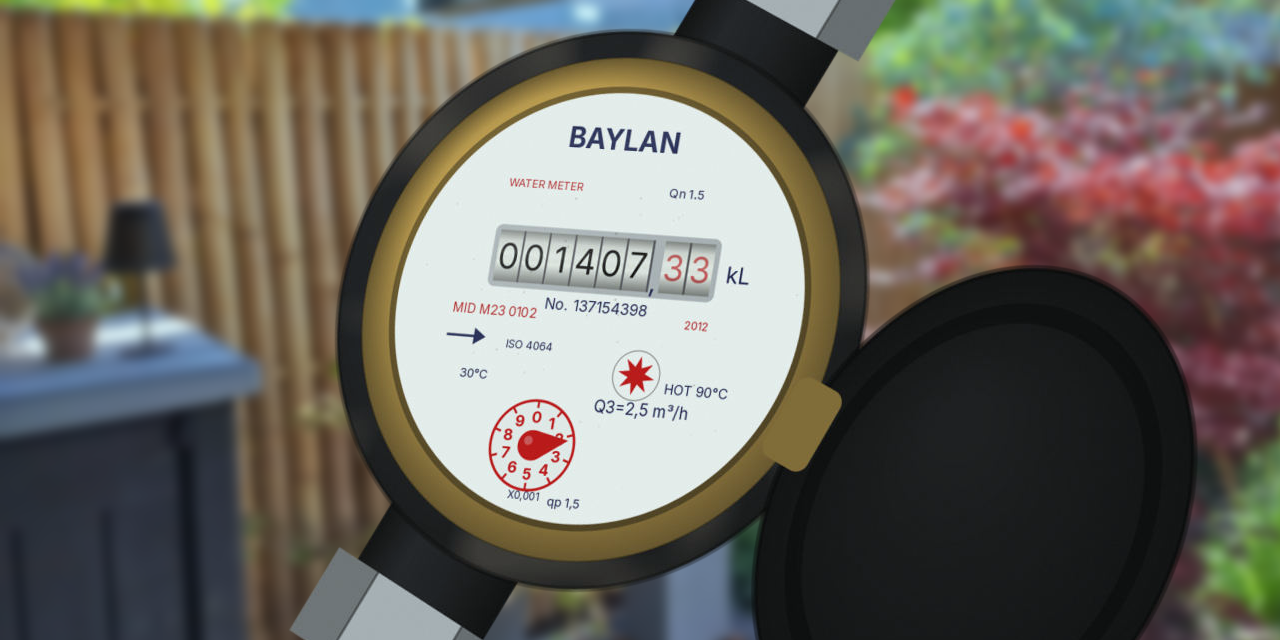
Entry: 1407.332 kL
